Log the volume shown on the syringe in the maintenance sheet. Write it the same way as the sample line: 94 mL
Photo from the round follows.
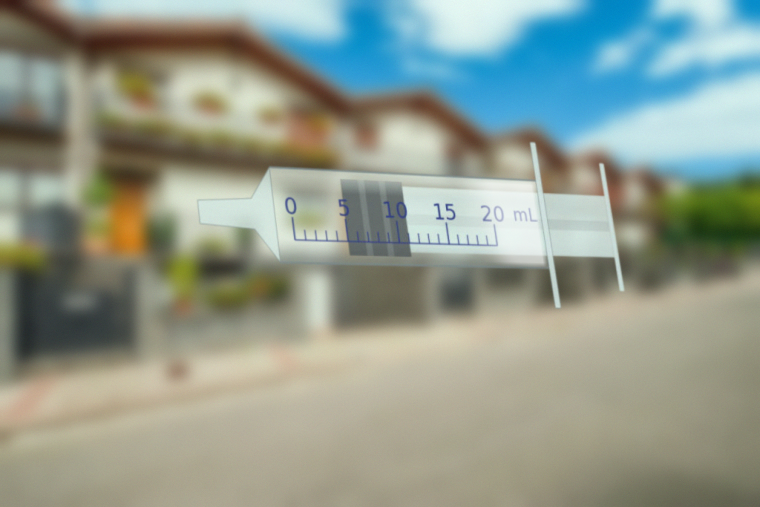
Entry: 5 mL
